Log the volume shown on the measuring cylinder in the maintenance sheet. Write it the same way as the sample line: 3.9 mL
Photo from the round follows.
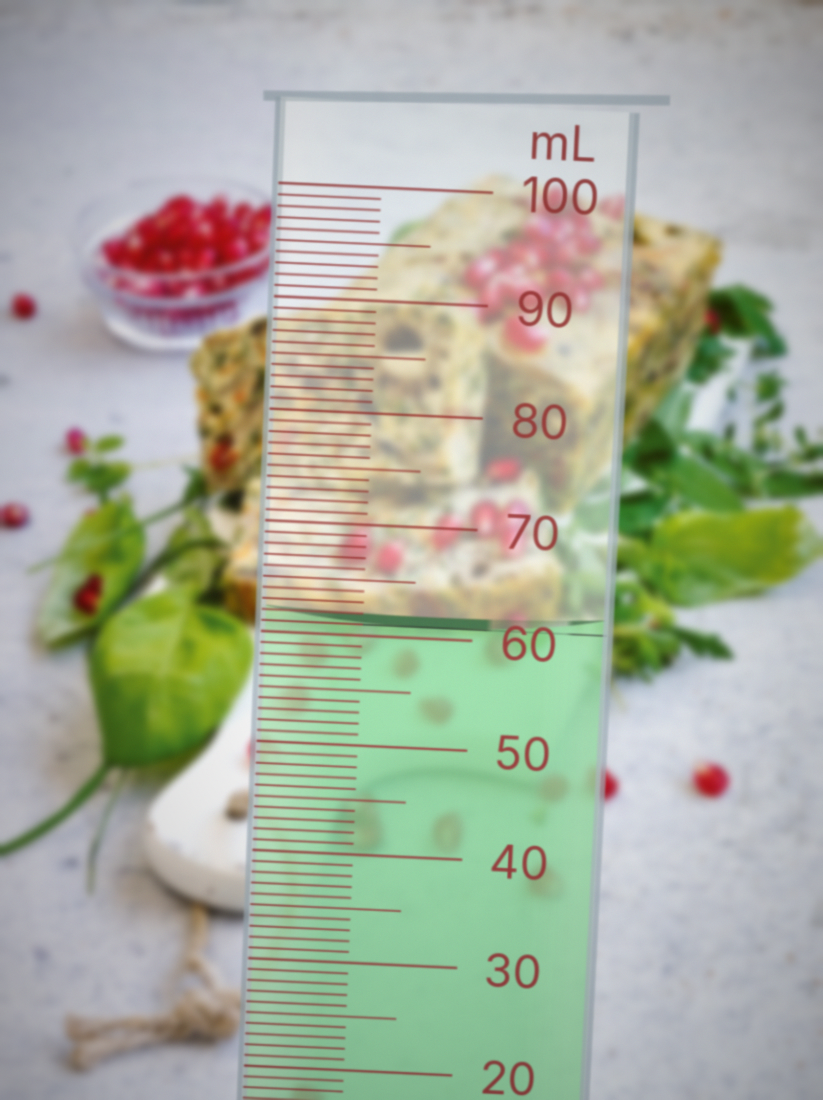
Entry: 61 mL
